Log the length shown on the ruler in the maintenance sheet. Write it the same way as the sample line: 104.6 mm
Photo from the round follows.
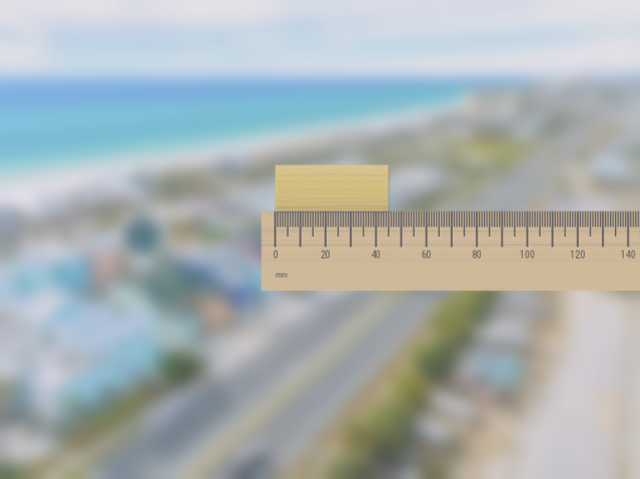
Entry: 45 mm
